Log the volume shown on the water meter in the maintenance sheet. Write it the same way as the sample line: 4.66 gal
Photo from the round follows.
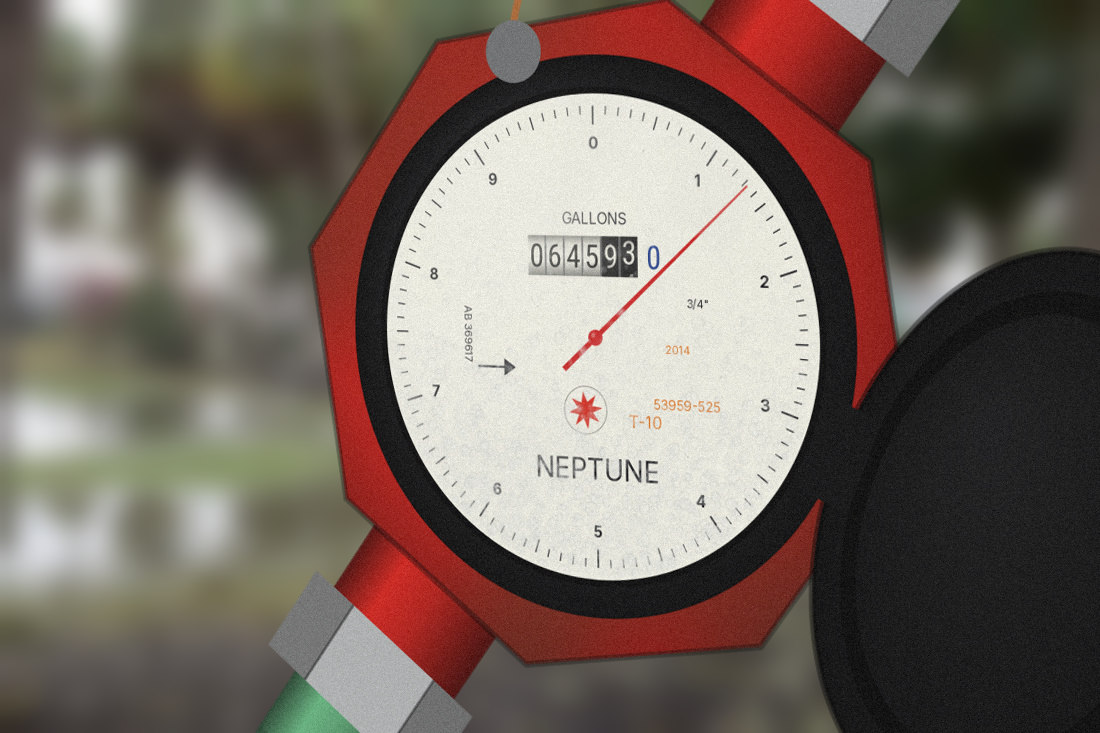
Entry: 645931.3 gal
